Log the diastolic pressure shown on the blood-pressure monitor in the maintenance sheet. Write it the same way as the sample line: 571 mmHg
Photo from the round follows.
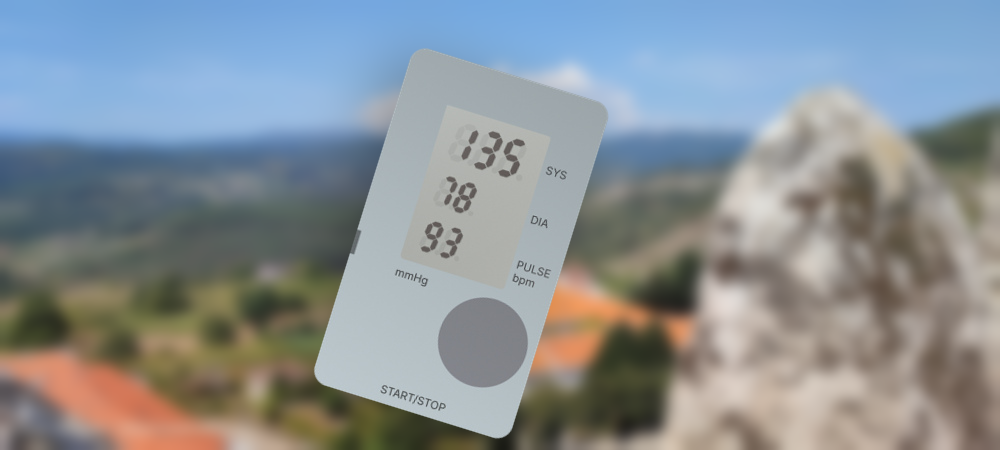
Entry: 78 mmHg
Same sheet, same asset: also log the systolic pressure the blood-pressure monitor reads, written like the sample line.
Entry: 135 mmHg
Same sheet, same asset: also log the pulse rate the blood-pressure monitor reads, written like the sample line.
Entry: 93 bpm
